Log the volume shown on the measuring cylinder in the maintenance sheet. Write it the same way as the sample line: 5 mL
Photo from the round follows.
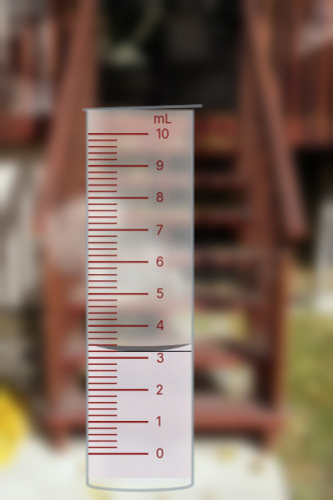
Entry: 3.2 mL
